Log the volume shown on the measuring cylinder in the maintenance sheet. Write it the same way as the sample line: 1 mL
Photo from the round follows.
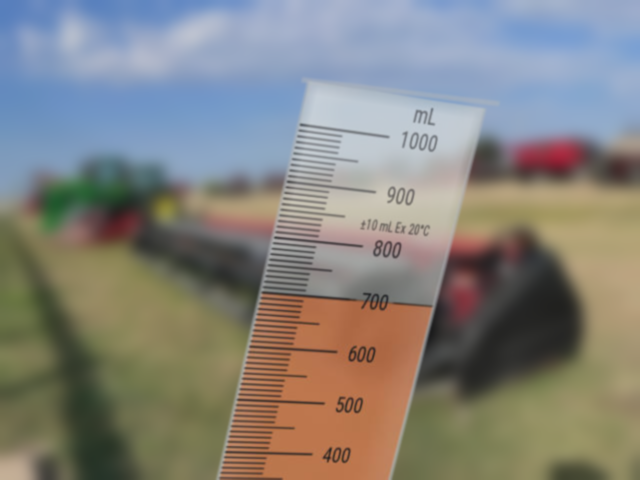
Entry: 700 mL
